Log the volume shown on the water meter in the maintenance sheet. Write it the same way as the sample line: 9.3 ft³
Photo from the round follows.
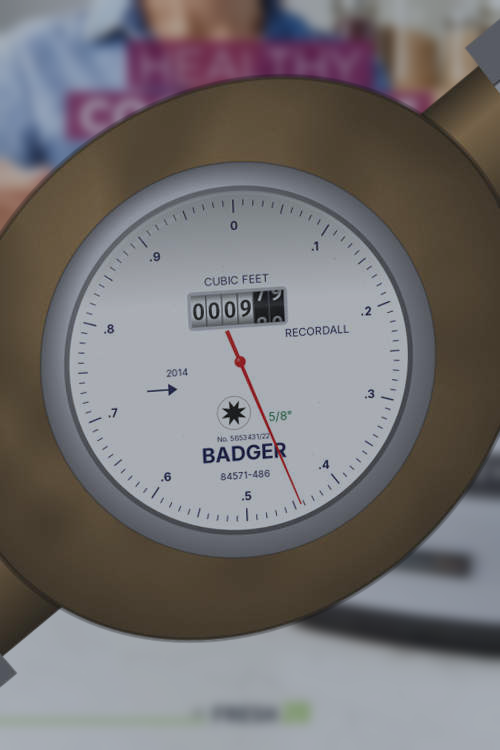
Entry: 979.44 ft³
